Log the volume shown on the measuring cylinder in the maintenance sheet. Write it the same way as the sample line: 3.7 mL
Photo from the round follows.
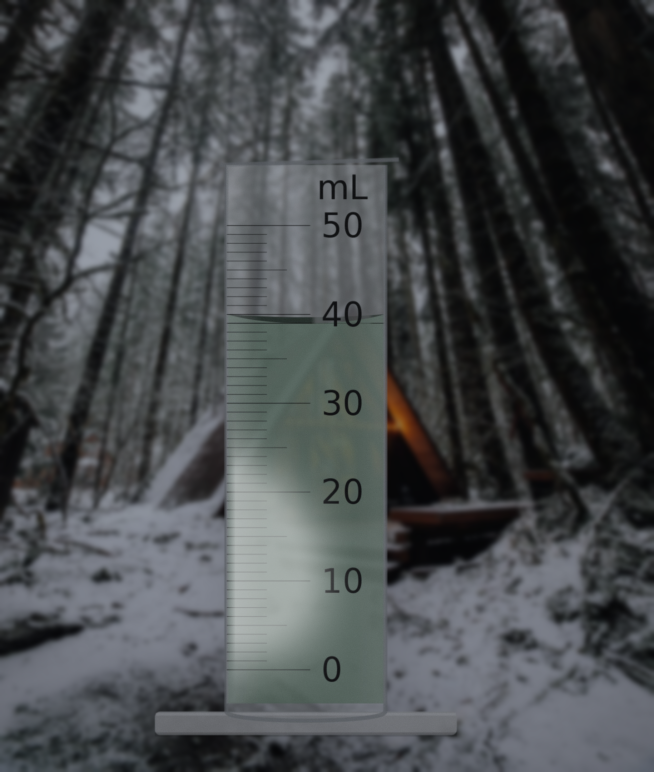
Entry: 39 mL
